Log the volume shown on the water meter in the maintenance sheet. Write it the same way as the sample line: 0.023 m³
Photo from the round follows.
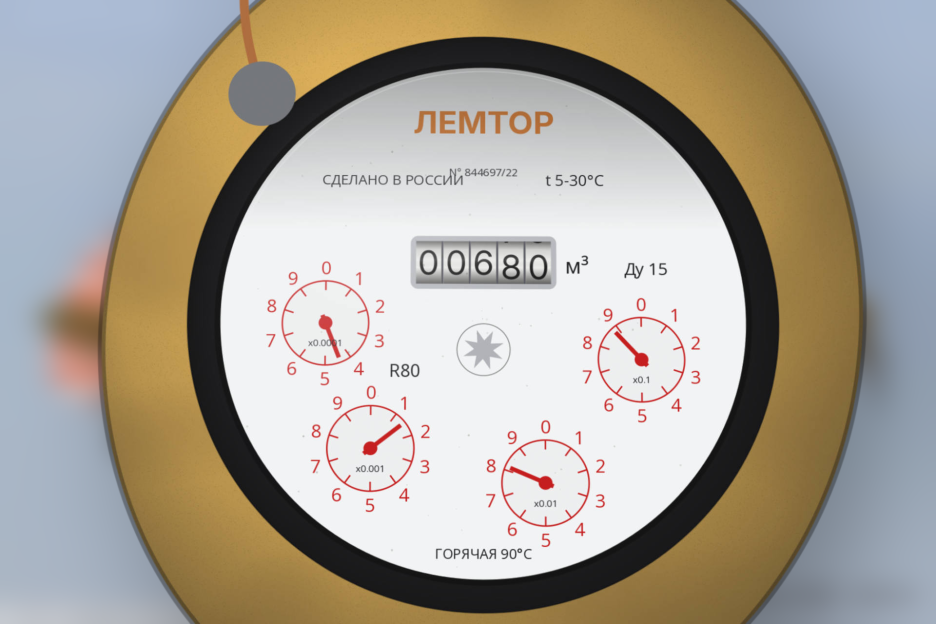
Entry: 679.8814 m³
